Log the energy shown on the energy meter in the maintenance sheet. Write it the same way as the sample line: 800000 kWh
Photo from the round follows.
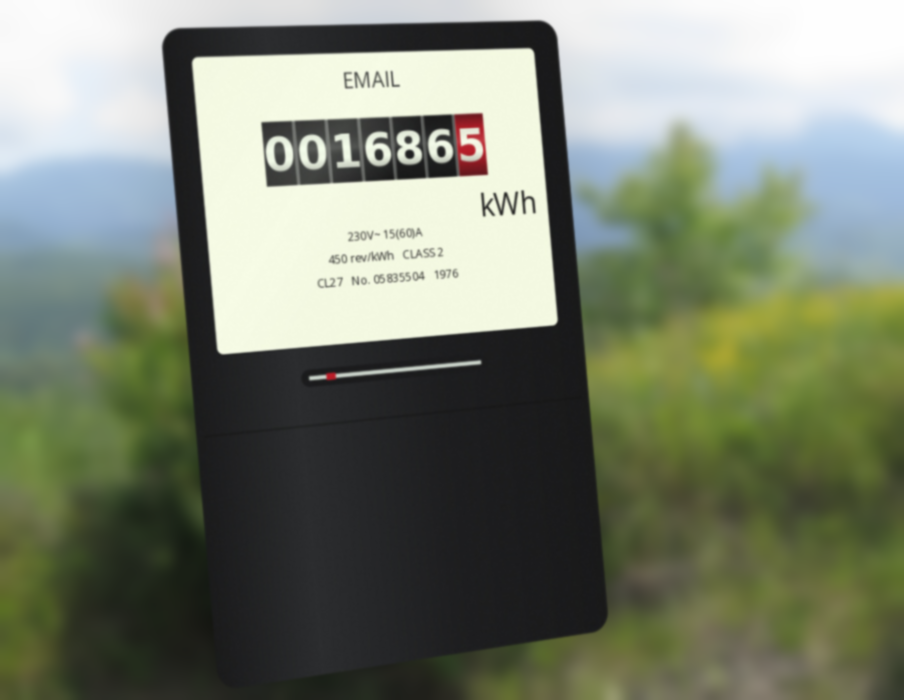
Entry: 1686.5 kWh
